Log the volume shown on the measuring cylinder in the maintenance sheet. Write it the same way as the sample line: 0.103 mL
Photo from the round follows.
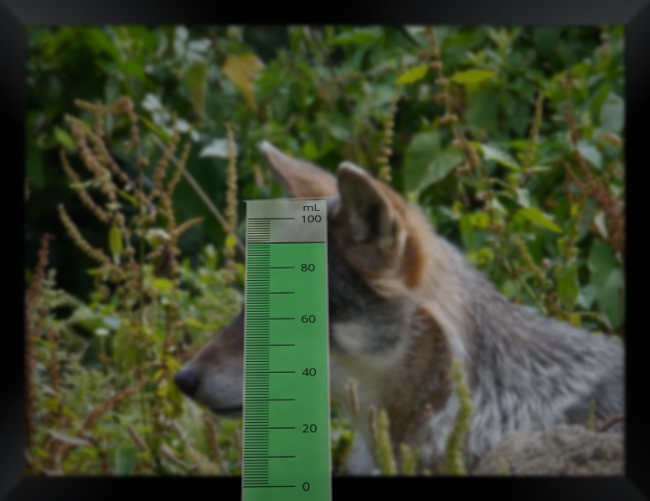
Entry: 90 mL
